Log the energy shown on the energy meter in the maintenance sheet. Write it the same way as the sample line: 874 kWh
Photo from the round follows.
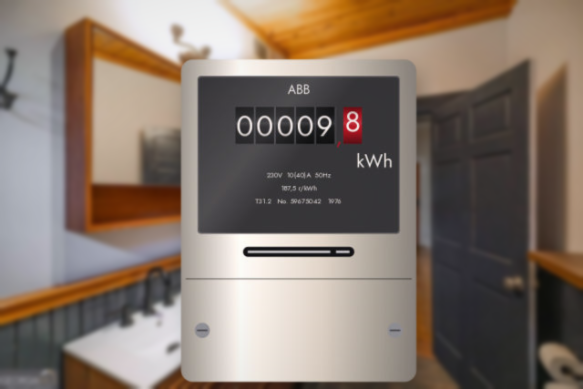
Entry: 9.8 kWh
